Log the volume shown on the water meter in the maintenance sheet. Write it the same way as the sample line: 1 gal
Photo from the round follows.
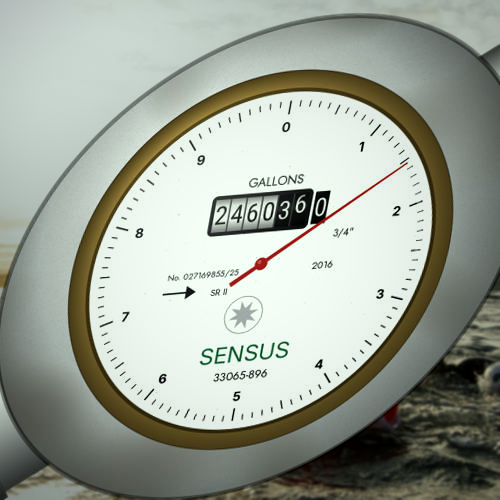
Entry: 2460361.5 gal
